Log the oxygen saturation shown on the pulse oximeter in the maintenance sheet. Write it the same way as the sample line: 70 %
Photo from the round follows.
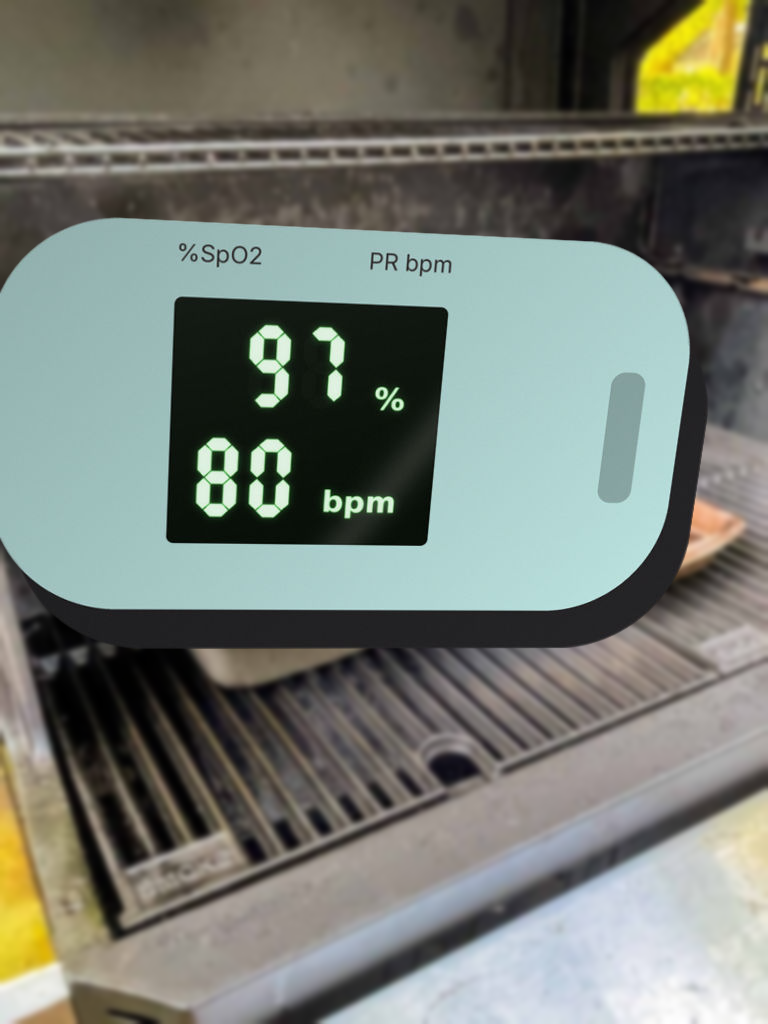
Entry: 97 %
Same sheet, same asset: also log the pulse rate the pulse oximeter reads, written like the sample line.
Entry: 80 bpm
